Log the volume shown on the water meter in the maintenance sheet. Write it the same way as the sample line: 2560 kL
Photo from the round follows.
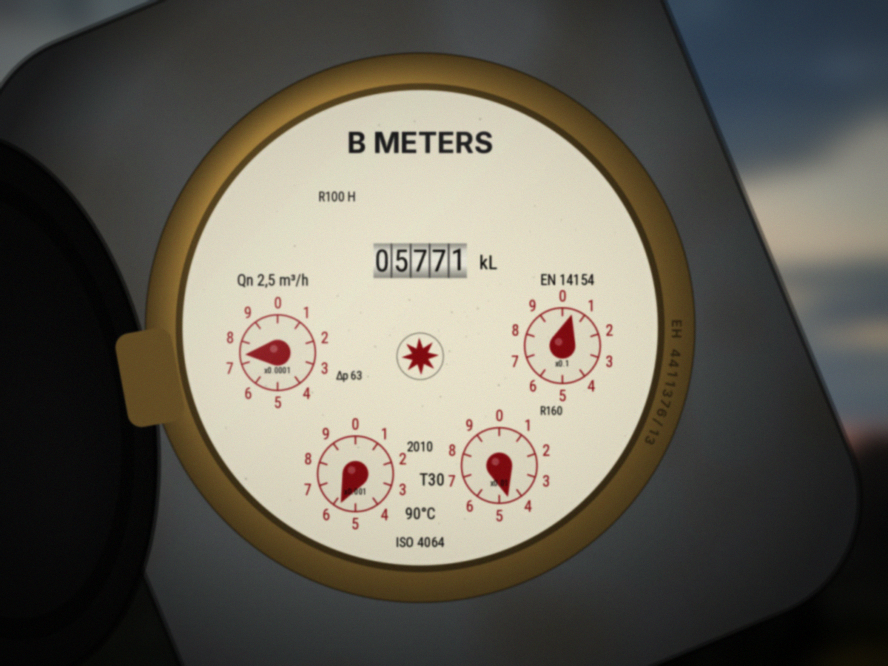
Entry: 5771.0457 kL
